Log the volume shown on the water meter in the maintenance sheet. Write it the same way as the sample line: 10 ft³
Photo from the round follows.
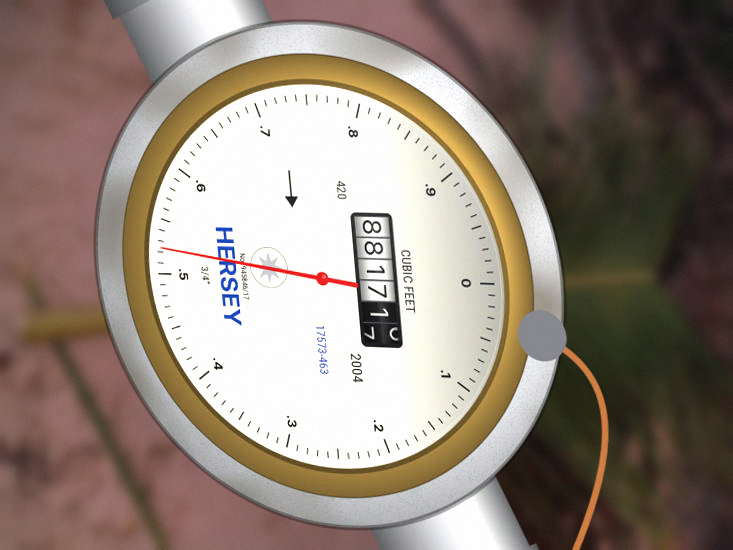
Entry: 881716.52 ft³
